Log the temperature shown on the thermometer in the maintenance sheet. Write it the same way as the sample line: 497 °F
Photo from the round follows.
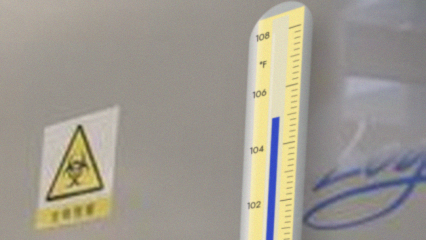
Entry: 105 °F
